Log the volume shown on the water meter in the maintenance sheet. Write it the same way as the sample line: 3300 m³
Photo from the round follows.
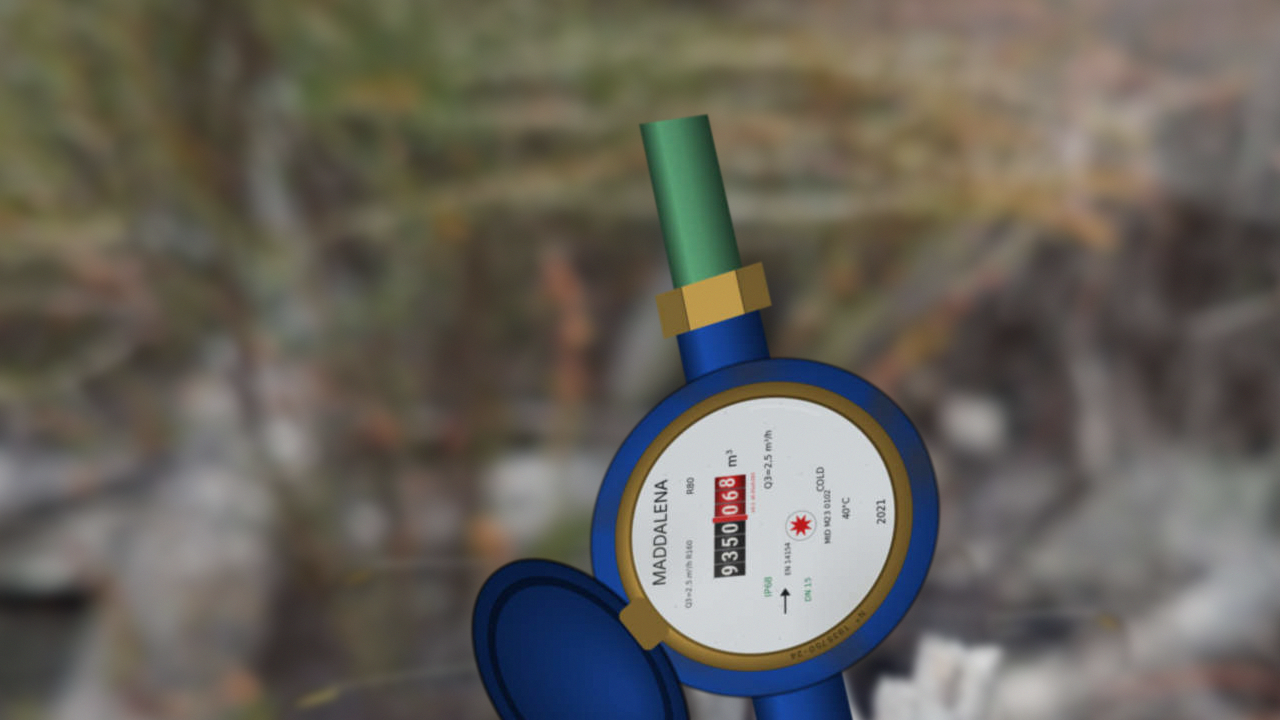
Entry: 9350.068 m³
